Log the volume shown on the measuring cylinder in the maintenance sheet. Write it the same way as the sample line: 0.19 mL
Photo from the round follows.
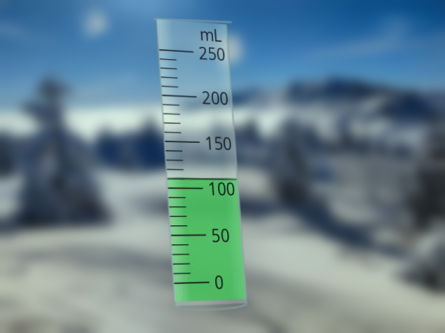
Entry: 110 mL
